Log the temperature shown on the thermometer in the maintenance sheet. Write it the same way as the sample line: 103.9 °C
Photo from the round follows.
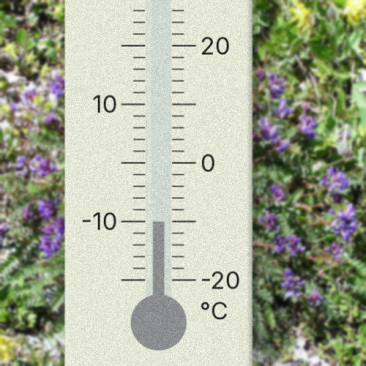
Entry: -10 °C
